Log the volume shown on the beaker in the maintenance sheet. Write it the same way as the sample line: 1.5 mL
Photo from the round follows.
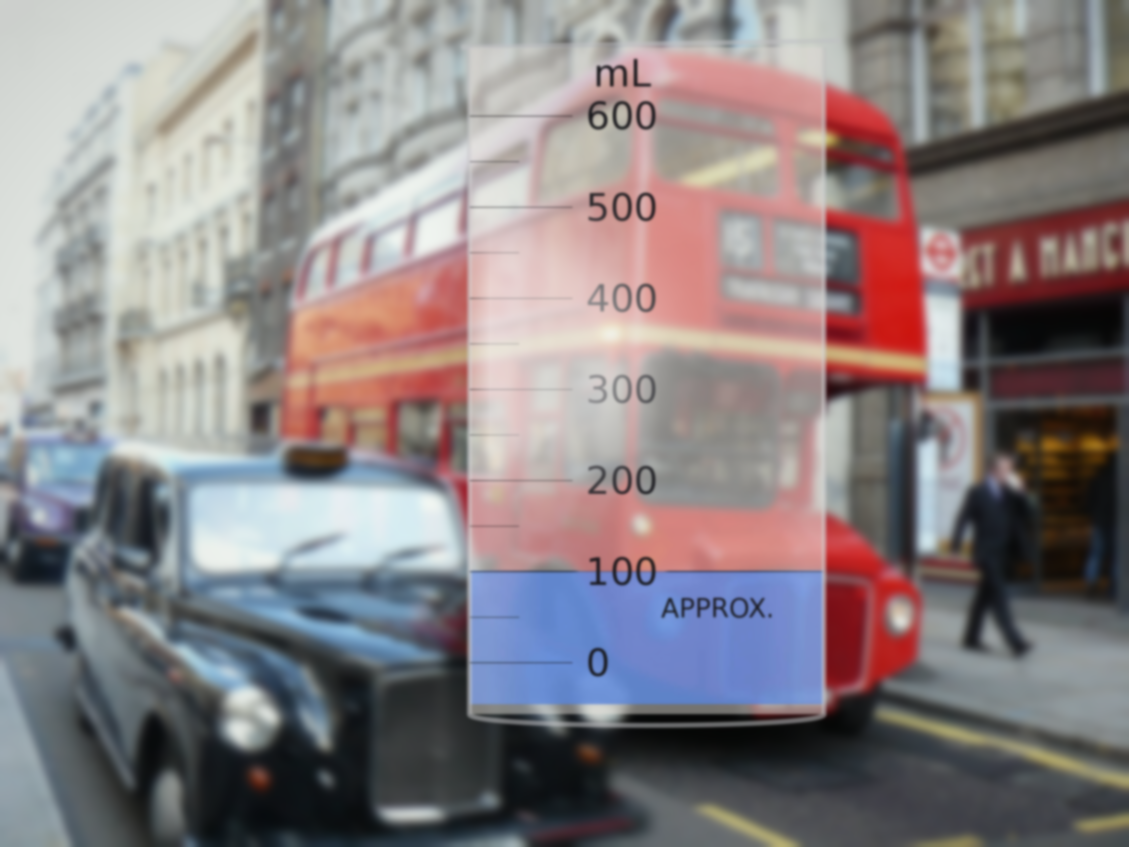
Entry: 100 mL
